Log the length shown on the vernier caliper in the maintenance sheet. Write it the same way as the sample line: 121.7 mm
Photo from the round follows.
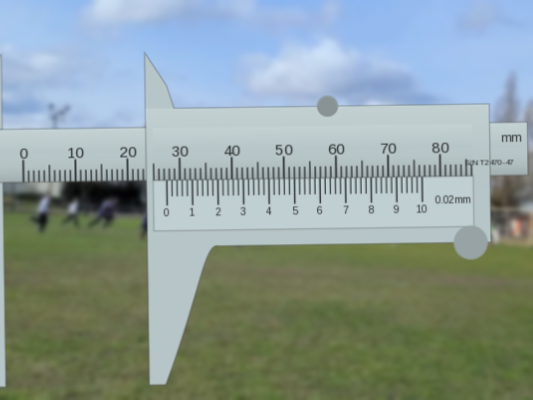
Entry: 27.5 mm
